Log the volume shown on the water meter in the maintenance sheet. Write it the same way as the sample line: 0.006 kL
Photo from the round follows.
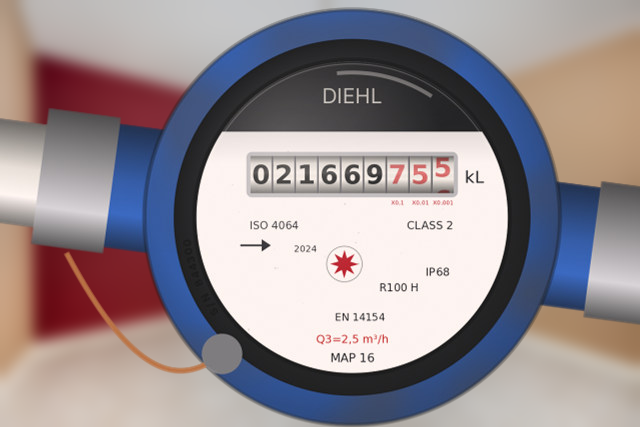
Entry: 21669.755 kL
